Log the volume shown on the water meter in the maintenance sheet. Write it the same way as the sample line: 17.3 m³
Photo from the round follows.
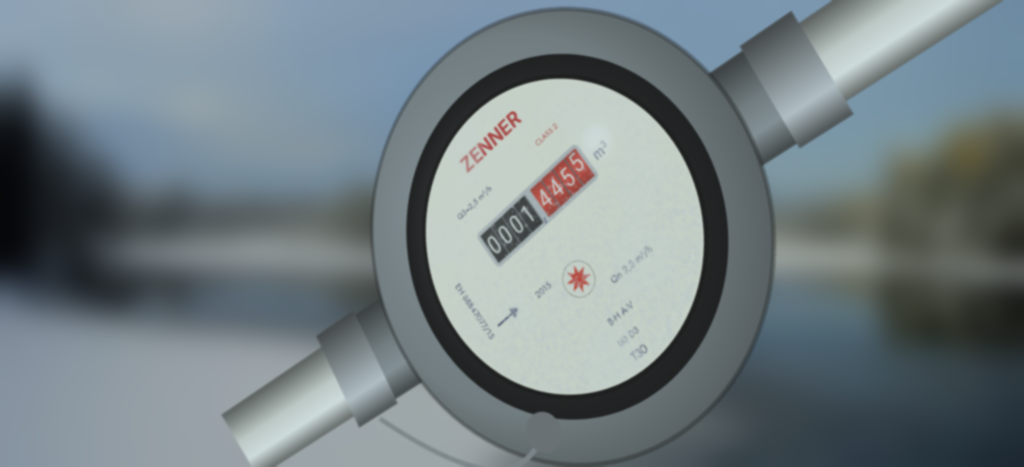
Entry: 1.4455 m³
